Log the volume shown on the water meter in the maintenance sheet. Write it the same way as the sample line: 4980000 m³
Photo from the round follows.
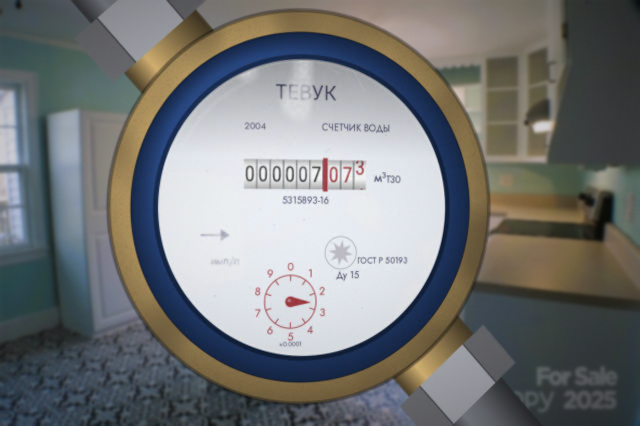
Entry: 7.0732 m³
